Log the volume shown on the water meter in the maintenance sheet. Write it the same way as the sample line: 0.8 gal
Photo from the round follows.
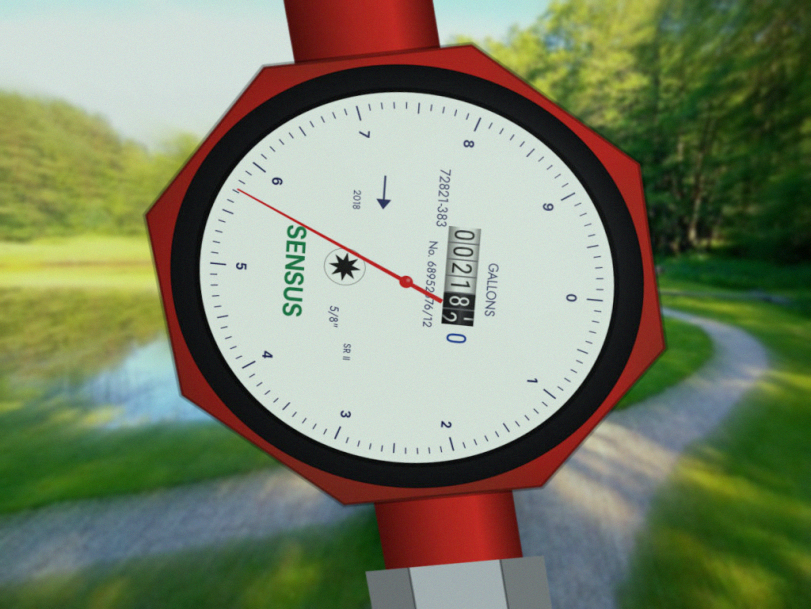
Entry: 21815.7 gal
